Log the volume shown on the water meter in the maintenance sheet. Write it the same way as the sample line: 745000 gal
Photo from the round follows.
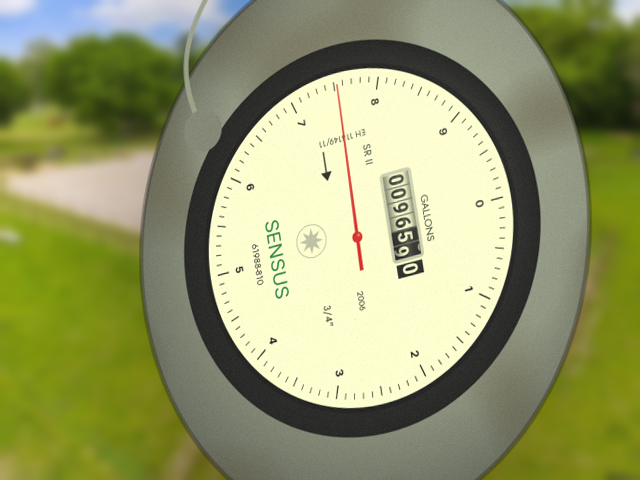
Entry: 96587.5 gal
